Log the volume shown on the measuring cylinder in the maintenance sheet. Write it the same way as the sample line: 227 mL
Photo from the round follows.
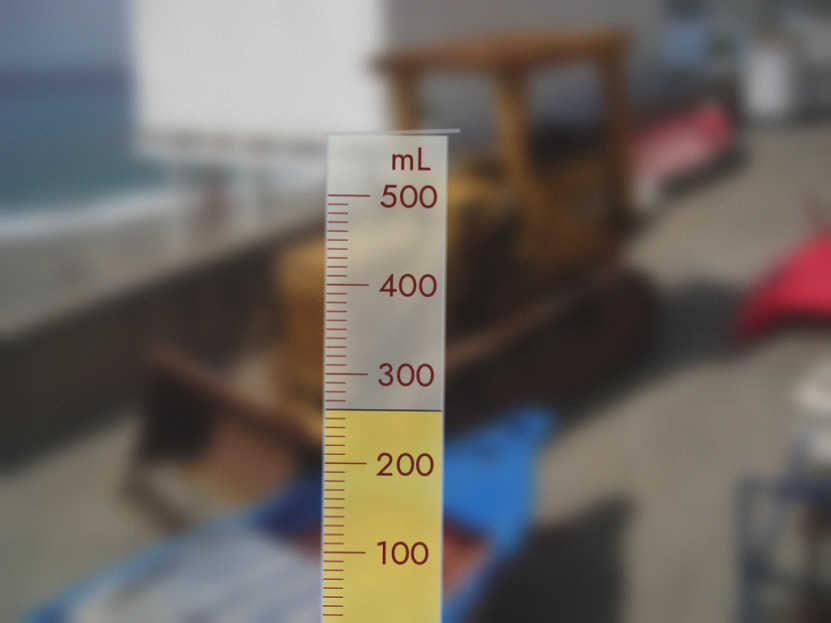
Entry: 260 mL
